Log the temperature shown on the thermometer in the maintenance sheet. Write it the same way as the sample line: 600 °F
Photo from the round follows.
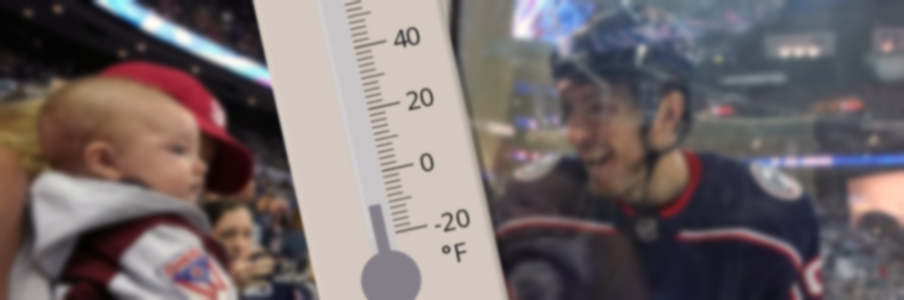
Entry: -10 °F
